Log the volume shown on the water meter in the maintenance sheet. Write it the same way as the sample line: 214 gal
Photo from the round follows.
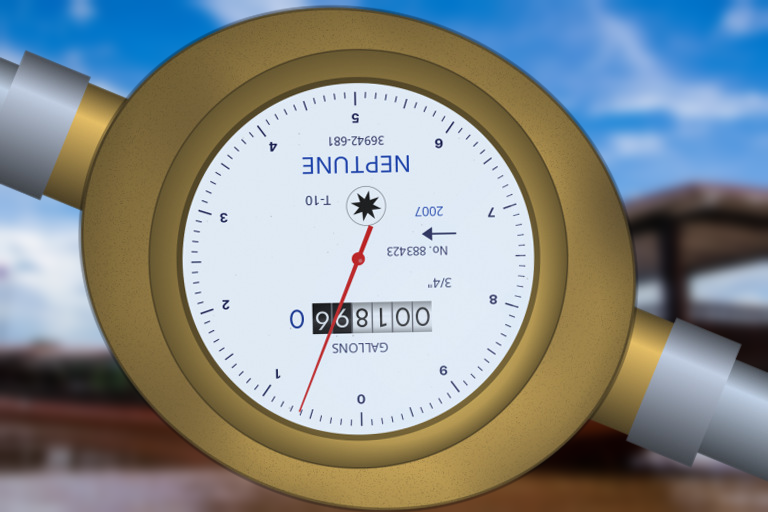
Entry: 18960.6 gal
